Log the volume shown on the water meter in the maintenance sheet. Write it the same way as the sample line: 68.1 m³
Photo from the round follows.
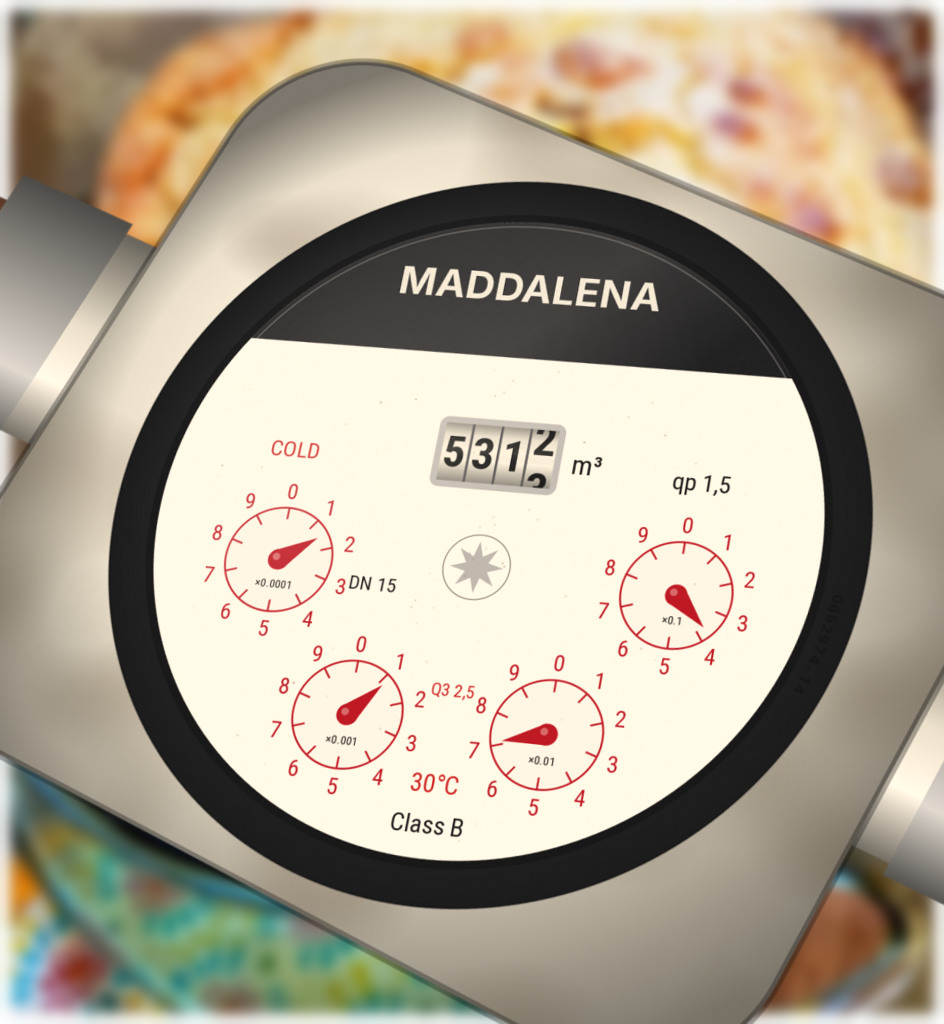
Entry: 5312.3711 m³
